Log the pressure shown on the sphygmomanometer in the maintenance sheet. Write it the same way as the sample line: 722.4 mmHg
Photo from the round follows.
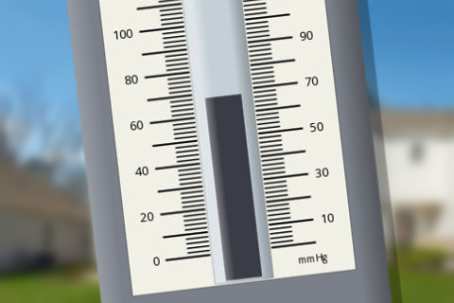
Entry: 68 mmHg
